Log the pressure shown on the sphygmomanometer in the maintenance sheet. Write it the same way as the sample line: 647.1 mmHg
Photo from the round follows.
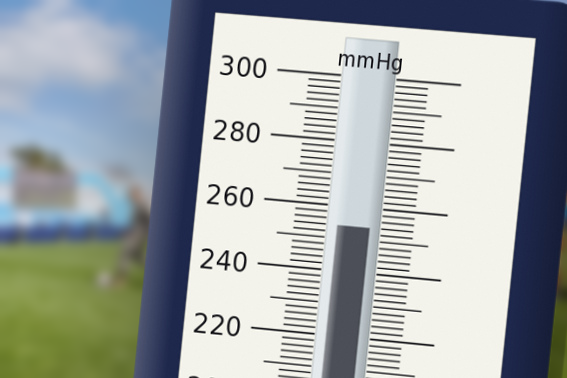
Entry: 254 mmHg
